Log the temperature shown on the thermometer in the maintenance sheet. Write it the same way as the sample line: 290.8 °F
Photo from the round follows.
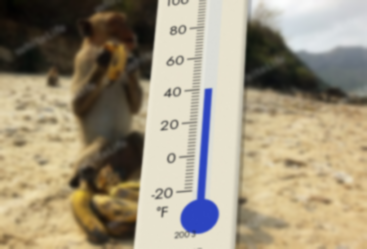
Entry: 40 °F
